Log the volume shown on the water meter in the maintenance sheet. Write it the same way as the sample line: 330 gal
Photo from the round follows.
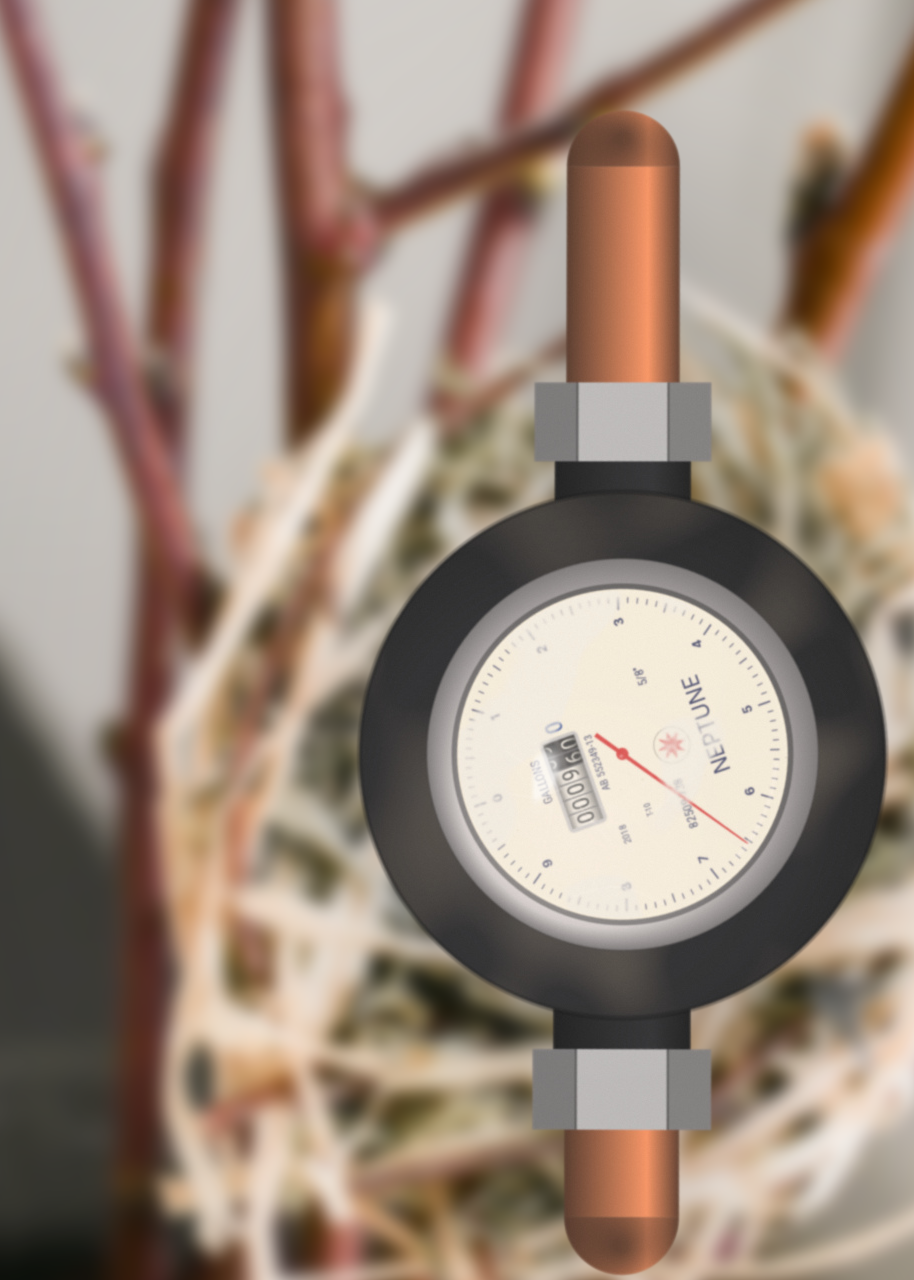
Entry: 9596.5 gal
